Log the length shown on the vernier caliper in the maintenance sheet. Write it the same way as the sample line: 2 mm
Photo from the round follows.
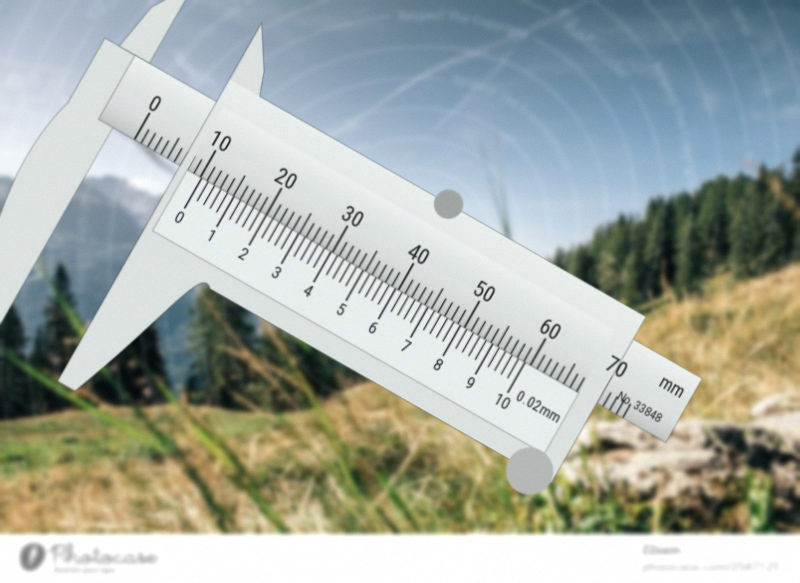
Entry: 10.2 mm
